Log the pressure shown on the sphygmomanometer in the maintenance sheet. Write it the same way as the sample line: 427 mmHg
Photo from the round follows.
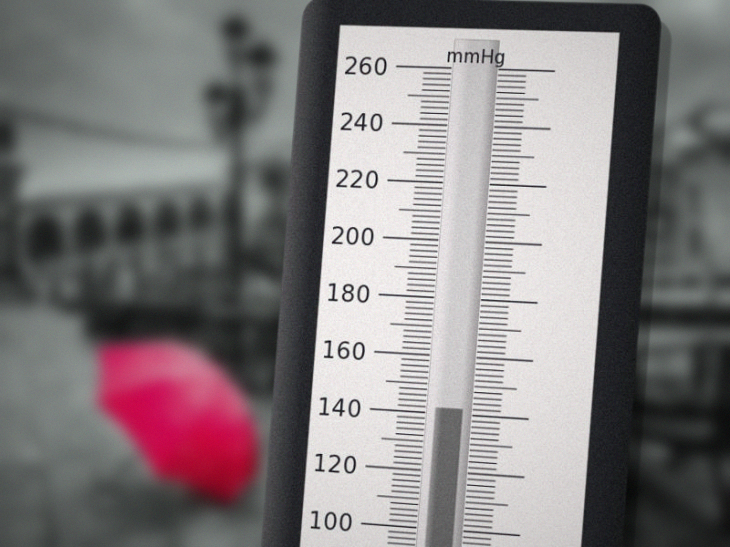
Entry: 142 mmHg
